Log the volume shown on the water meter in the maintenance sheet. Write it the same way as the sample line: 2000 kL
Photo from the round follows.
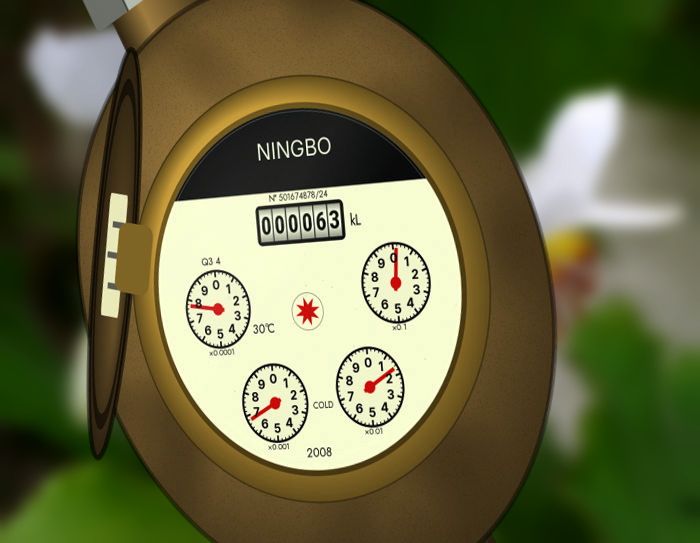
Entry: 63.0167 kL
